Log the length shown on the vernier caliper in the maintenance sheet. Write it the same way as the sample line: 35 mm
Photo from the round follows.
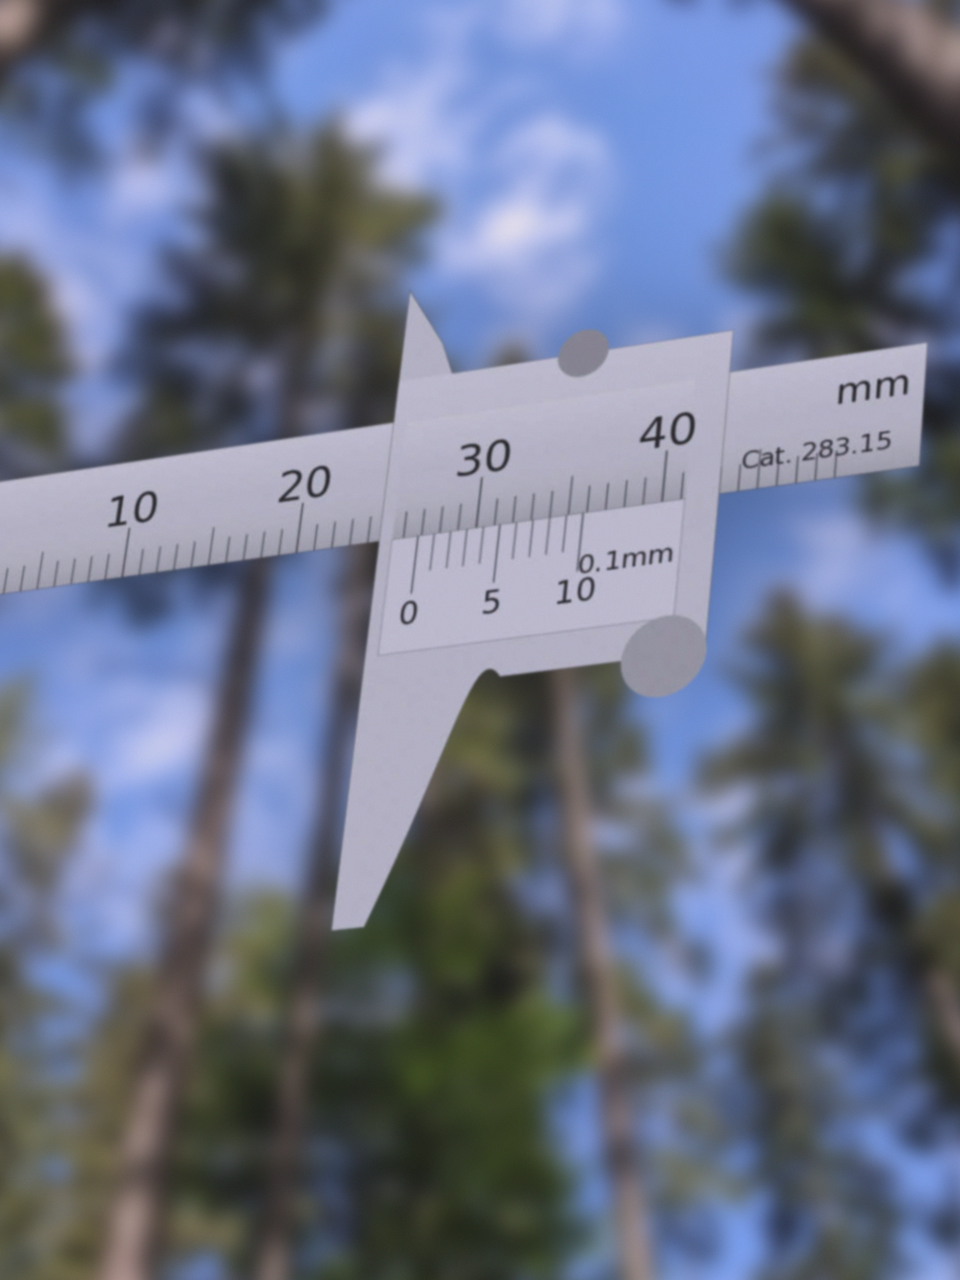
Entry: 26.8 mm
